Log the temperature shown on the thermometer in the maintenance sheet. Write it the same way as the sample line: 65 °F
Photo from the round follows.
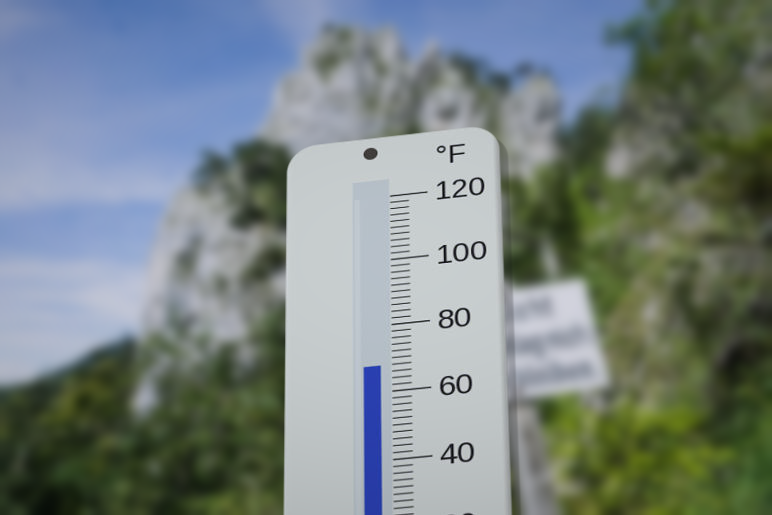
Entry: 68 °F
